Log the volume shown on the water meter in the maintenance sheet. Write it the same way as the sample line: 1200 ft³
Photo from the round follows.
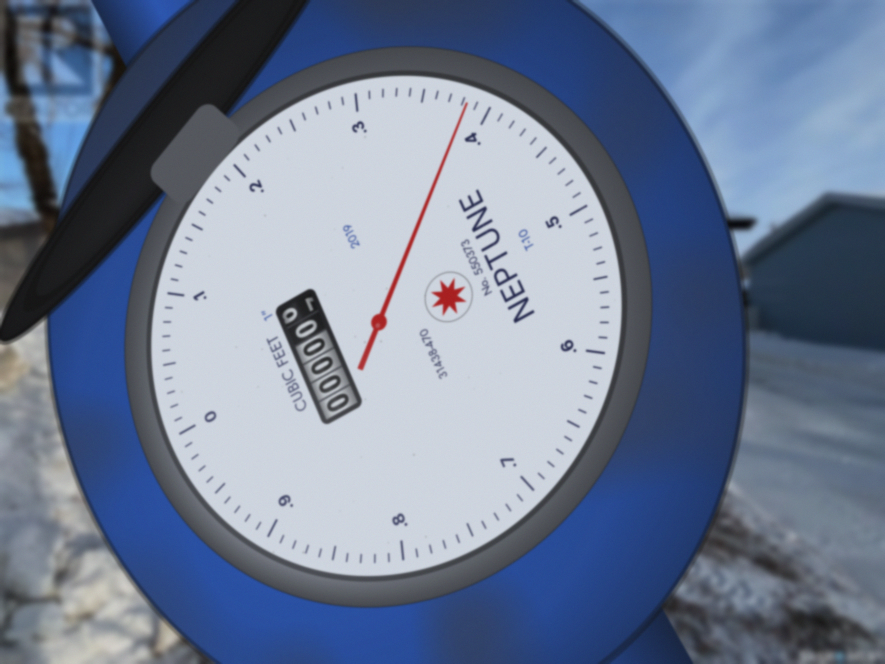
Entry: 6.38 ft³
